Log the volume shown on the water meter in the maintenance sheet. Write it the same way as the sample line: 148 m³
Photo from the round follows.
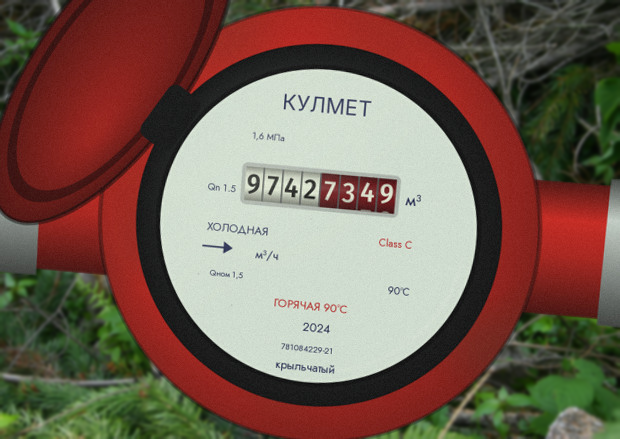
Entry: 9742.7349 m³
